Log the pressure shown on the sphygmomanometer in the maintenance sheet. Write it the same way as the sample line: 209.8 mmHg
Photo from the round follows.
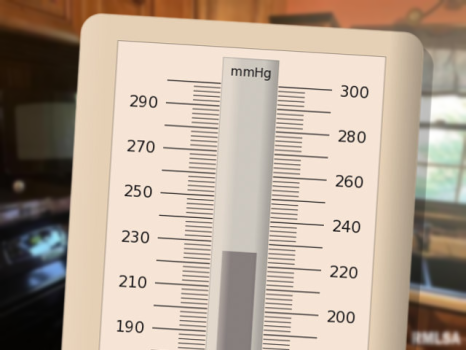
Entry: 226 mmHg
